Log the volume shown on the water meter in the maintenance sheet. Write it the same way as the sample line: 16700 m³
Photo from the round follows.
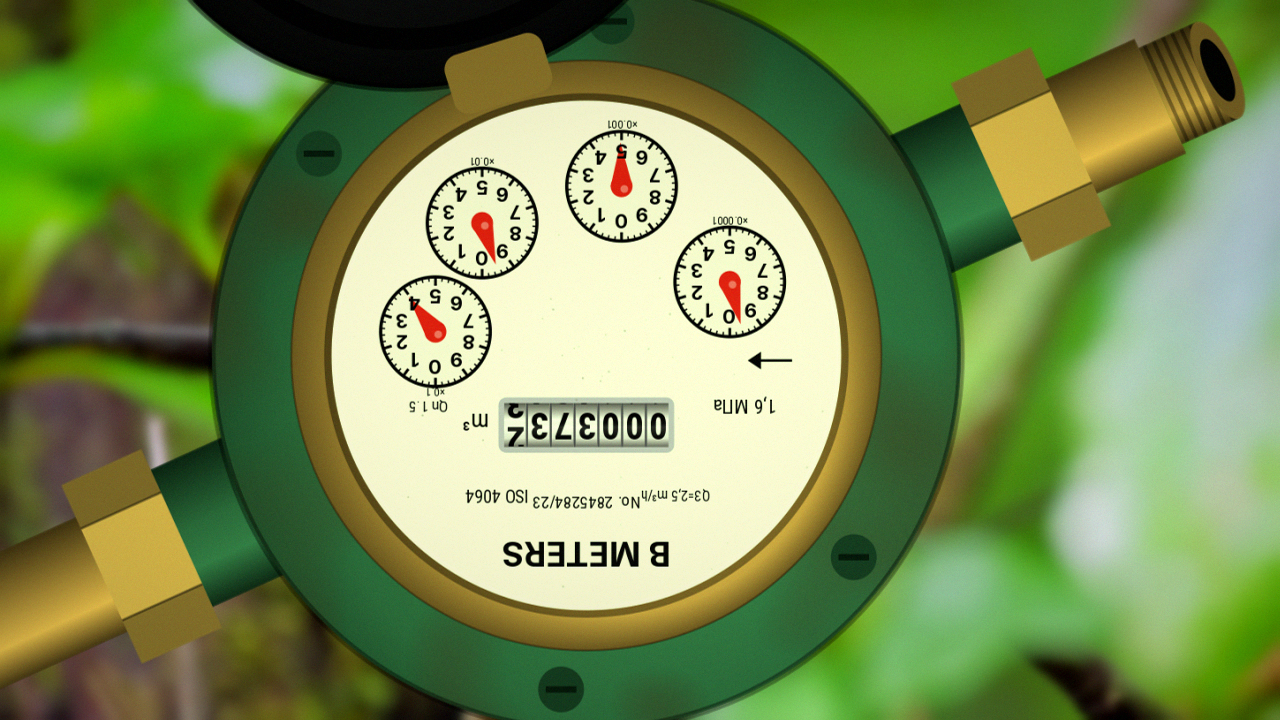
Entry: 3732.3949 m³
